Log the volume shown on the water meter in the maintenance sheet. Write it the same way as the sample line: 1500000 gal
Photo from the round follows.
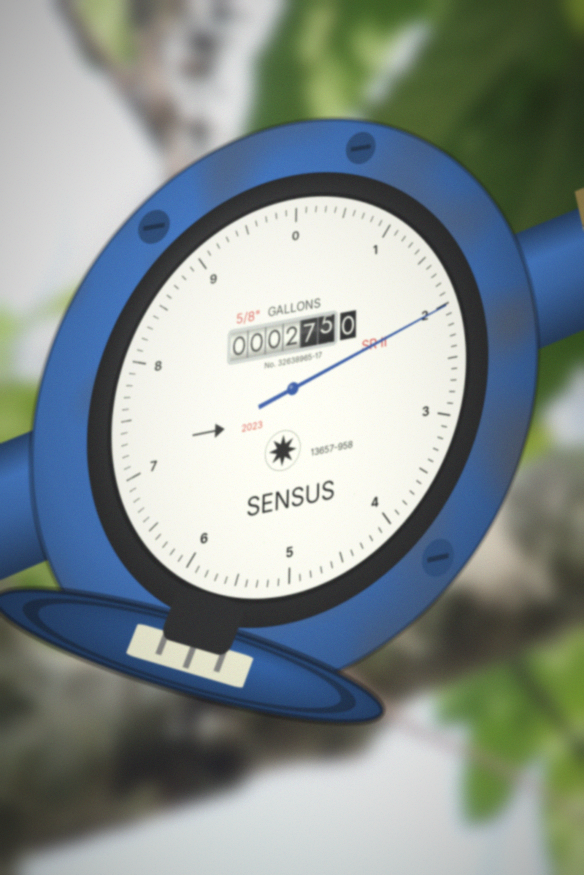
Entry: 2752.0 gal
